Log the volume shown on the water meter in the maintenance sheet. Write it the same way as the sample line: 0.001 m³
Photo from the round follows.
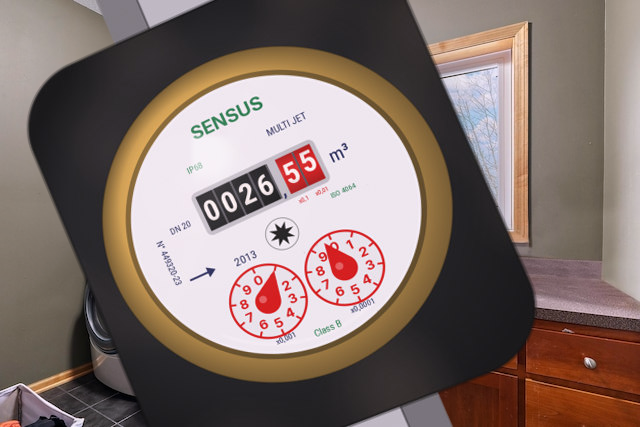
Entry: 26.5509 m³
